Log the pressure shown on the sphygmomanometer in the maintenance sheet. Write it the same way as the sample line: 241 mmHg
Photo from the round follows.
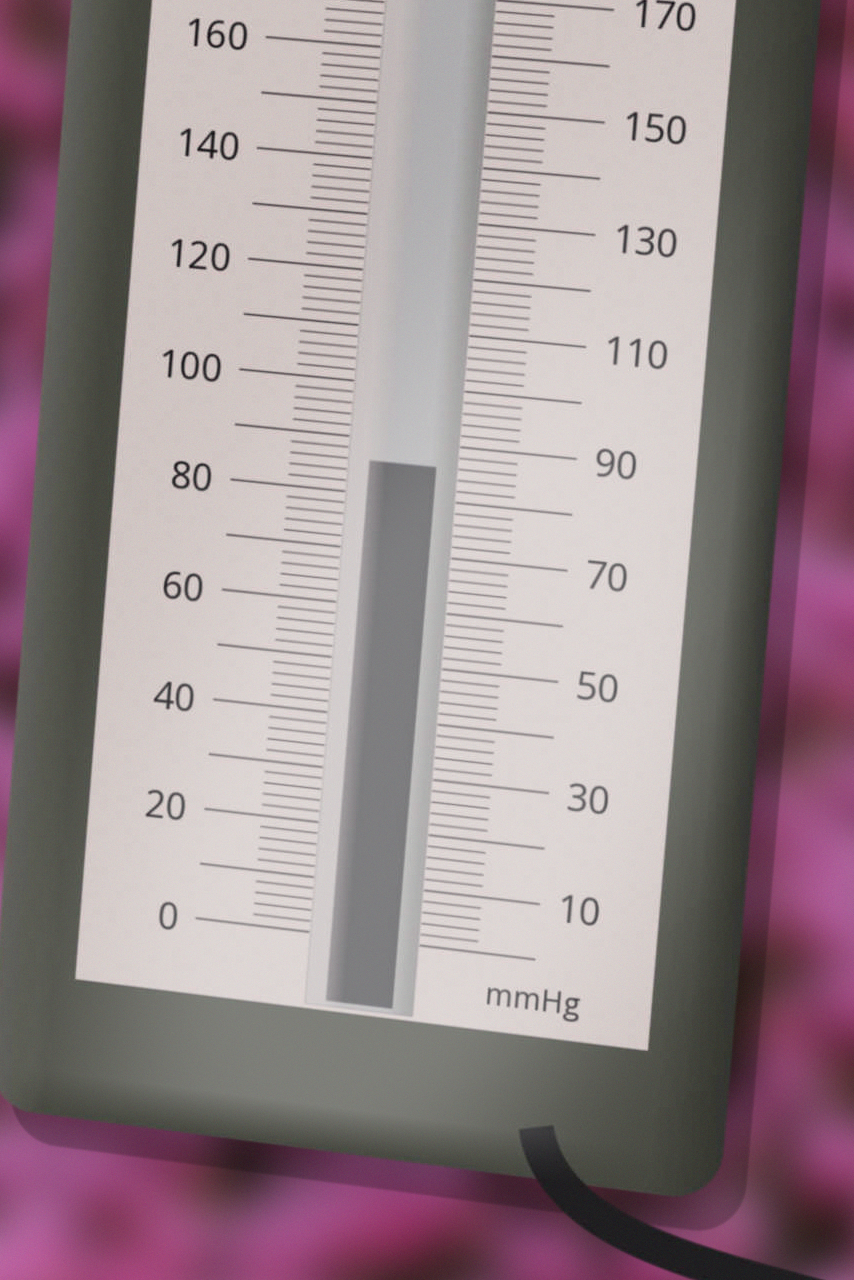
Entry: 86 mmHg
